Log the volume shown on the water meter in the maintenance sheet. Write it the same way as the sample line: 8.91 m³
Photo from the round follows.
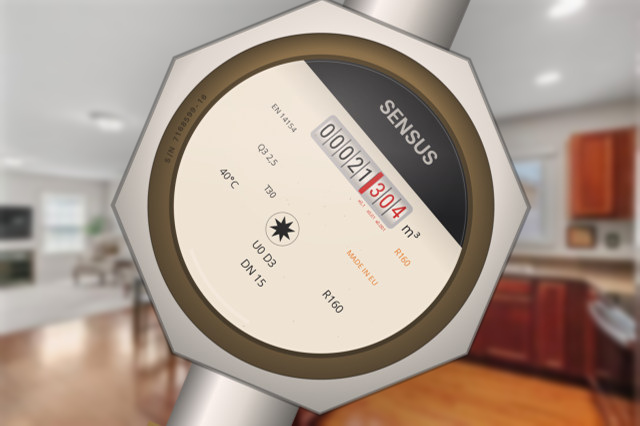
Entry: 21.304 m³
